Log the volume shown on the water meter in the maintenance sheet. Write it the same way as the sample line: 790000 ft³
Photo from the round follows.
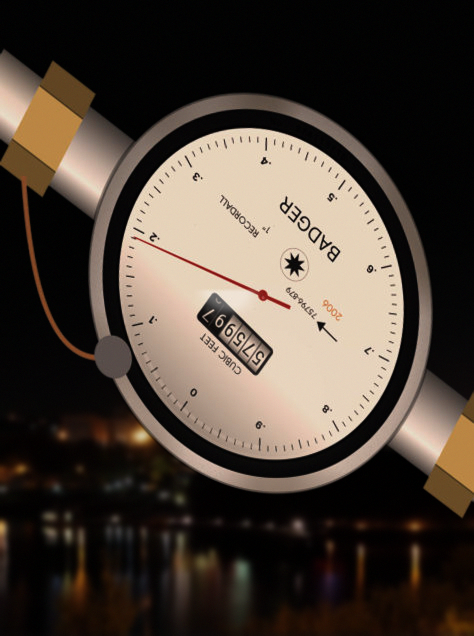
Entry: 575997.19 ft³
